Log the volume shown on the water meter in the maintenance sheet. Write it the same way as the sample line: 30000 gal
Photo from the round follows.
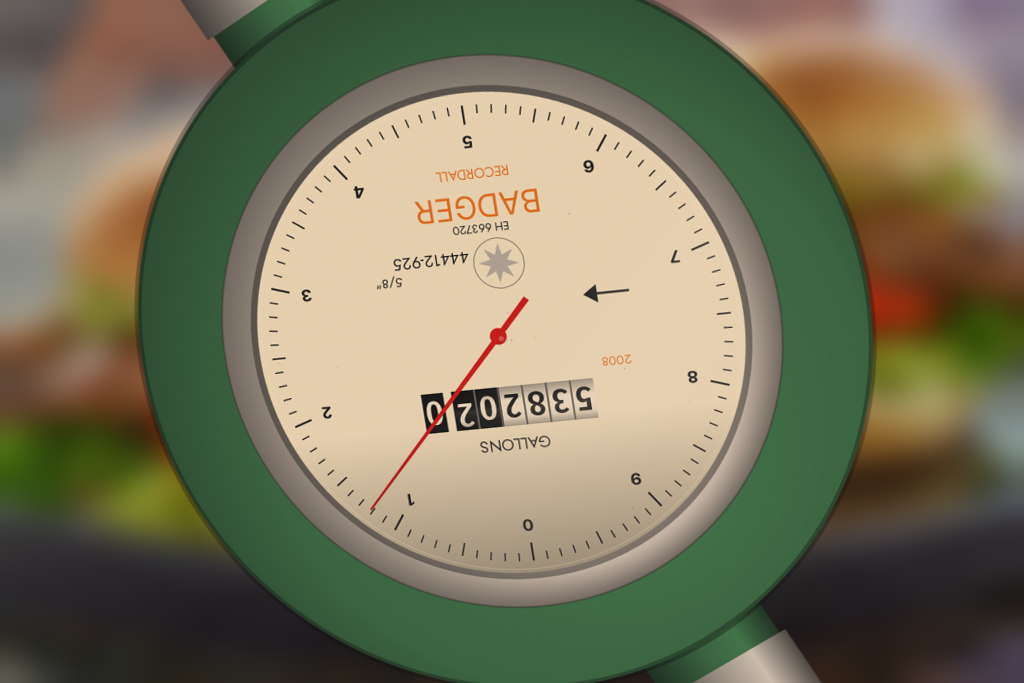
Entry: 5382021.2 gal
